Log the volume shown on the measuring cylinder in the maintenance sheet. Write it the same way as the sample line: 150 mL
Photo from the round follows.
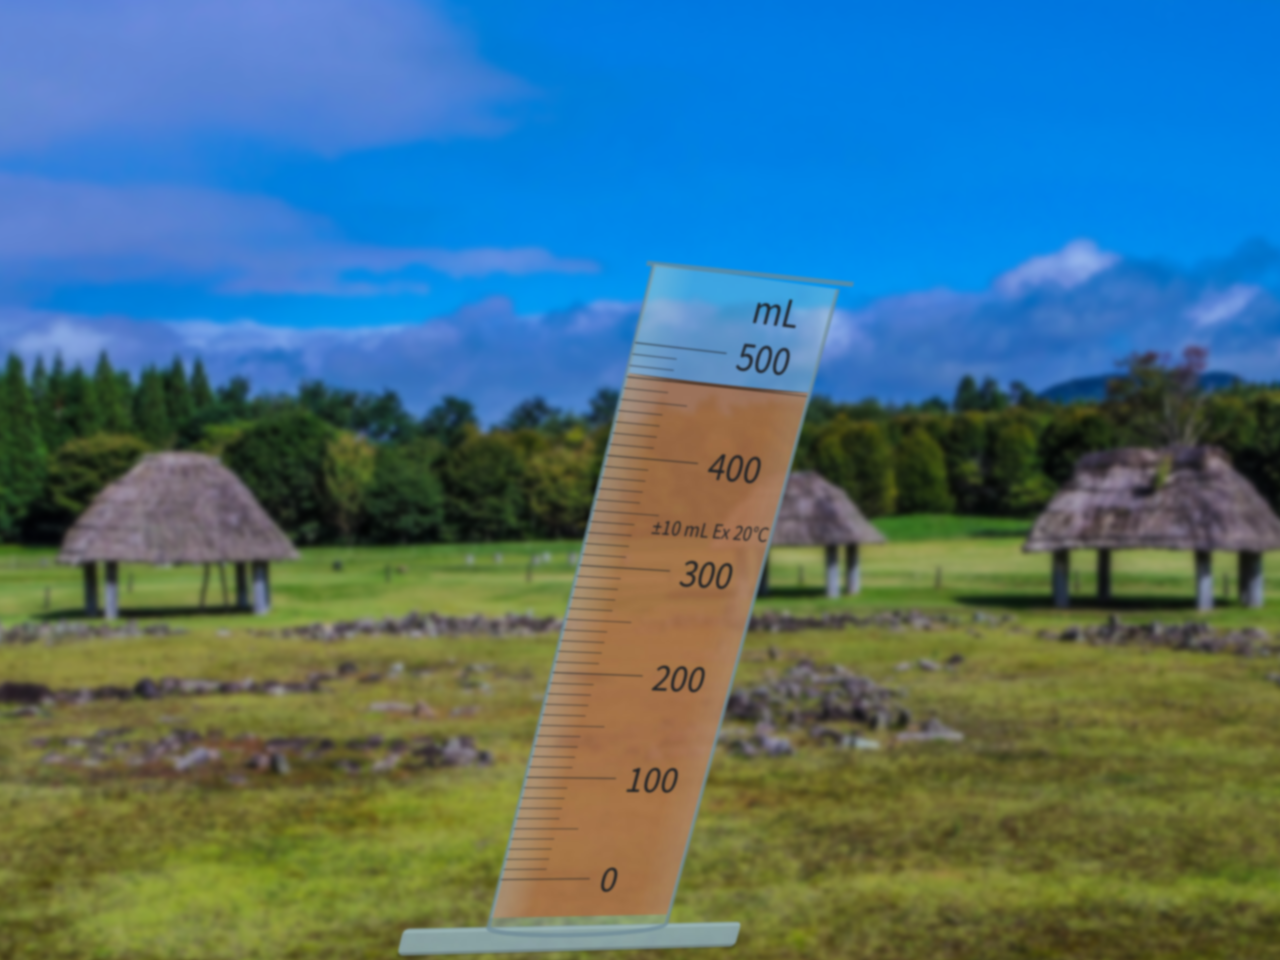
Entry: 470 mL
